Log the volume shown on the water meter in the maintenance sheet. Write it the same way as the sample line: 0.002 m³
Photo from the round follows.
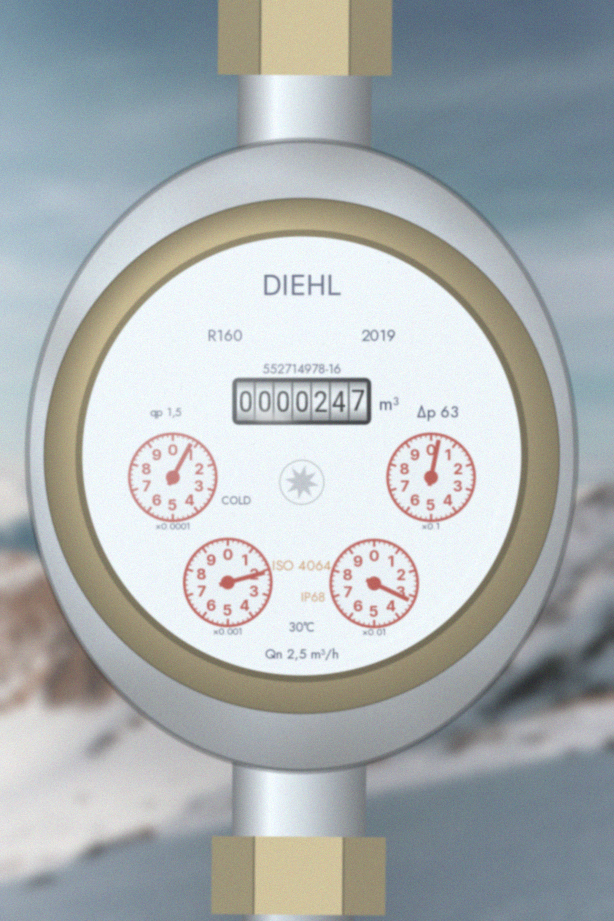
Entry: 247.0320 m³
